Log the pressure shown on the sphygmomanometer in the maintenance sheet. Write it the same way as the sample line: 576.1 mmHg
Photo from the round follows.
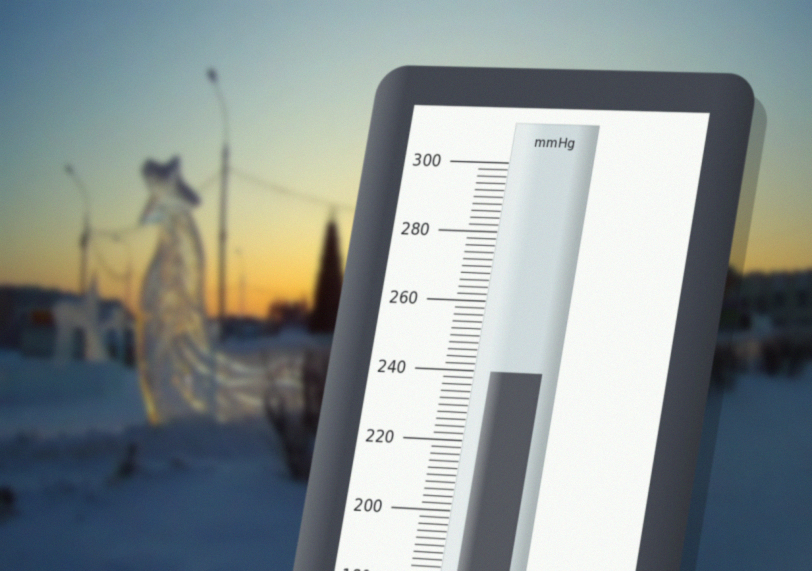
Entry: 240 mmHg
